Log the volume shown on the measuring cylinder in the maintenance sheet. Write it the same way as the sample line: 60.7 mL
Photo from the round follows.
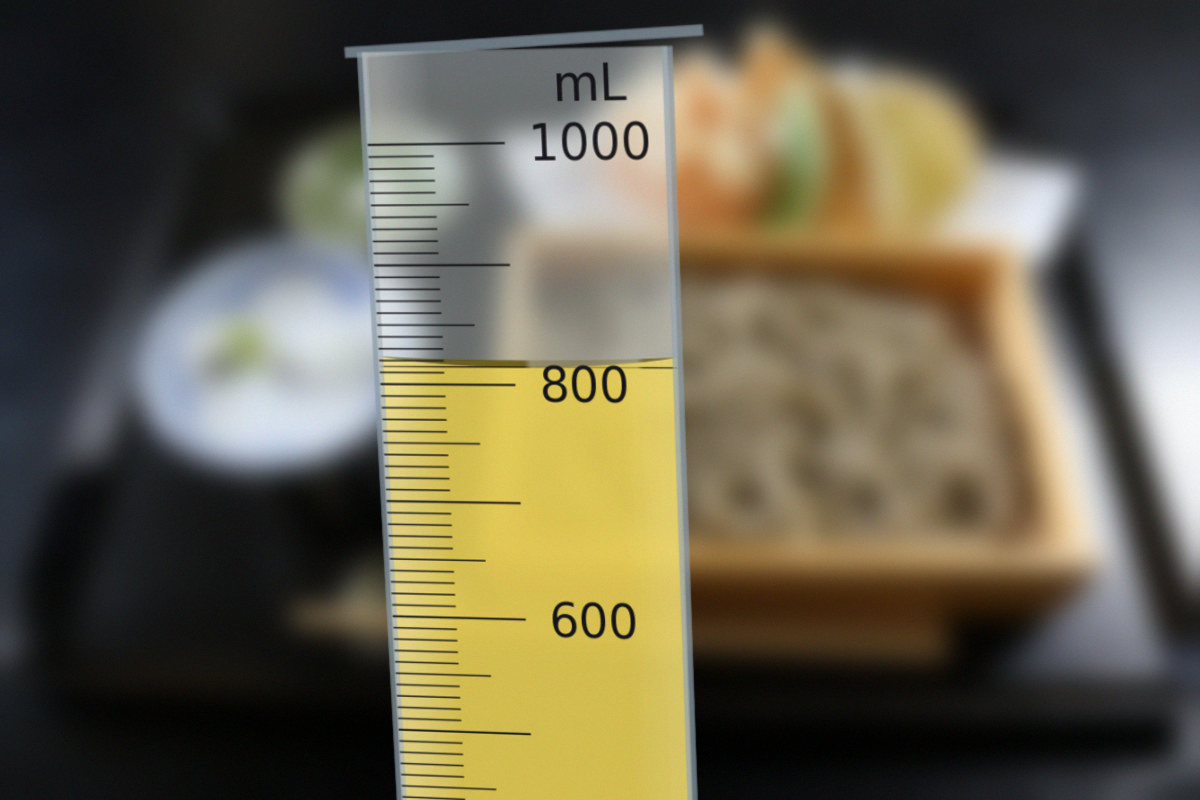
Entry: 815 mL
